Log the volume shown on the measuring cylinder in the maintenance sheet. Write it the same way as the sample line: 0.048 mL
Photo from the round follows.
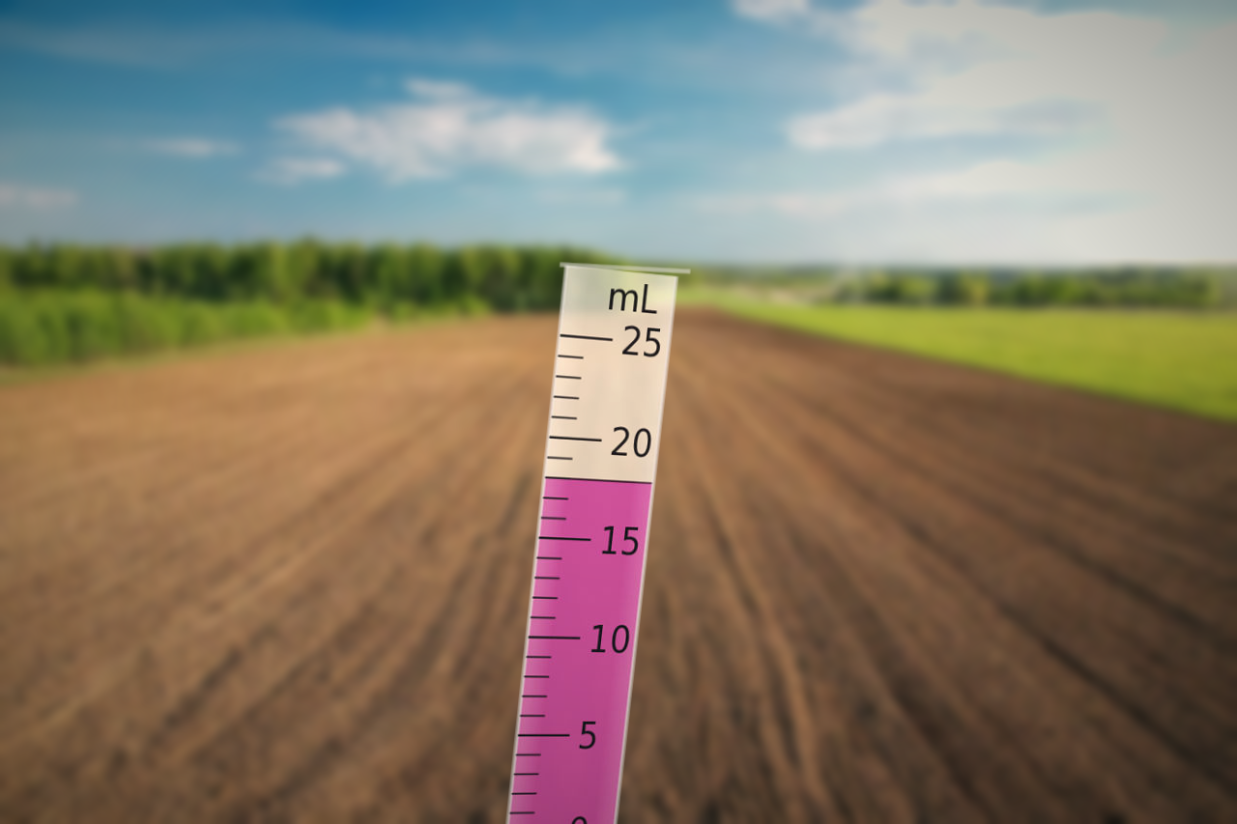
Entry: 18 mL
